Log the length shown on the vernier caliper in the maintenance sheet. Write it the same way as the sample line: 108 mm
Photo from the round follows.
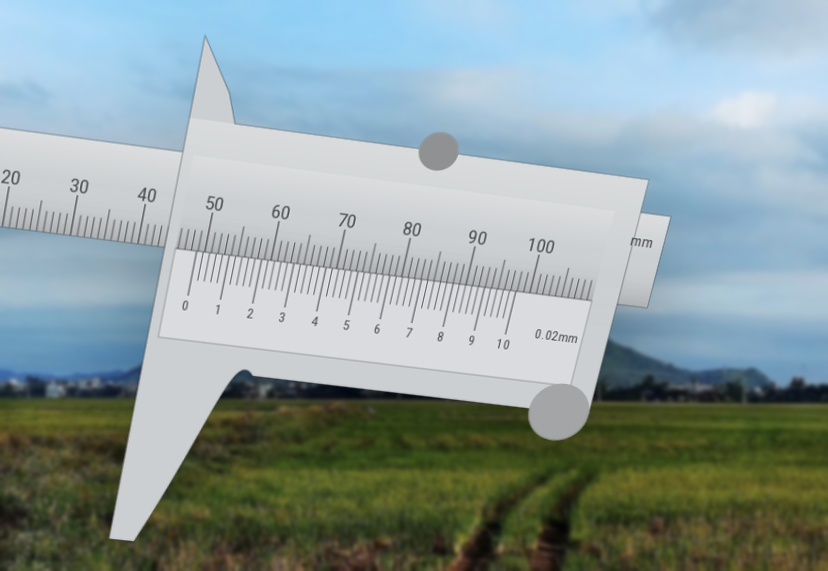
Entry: 48.8 mm
